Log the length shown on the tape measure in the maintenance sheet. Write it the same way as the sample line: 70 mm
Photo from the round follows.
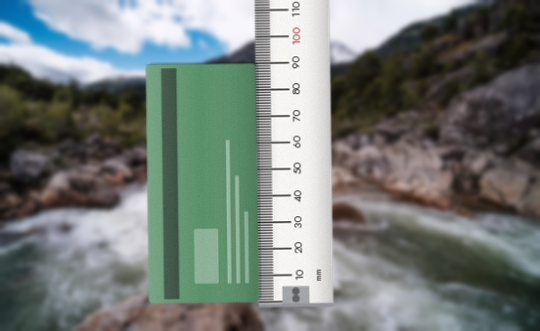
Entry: 90 mm
